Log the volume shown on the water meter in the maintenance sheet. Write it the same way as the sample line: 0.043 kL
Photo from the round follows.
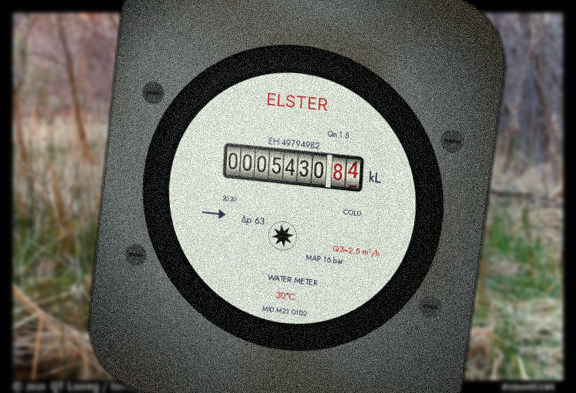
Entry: 5430.84 kL
